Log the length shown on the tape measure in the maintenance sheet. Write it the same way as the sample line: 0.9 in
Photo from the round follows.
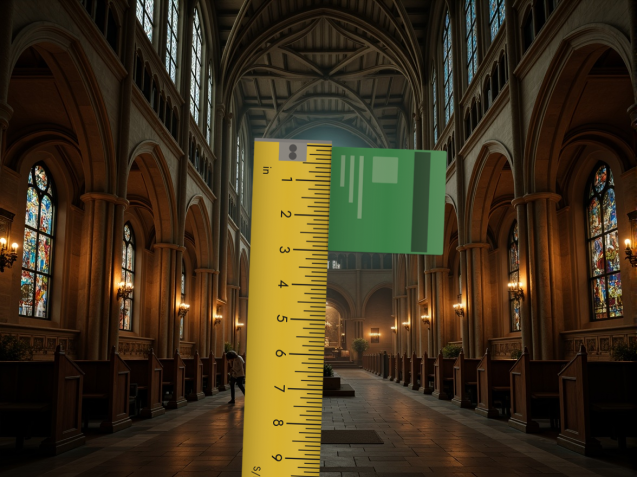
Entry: 3 in
